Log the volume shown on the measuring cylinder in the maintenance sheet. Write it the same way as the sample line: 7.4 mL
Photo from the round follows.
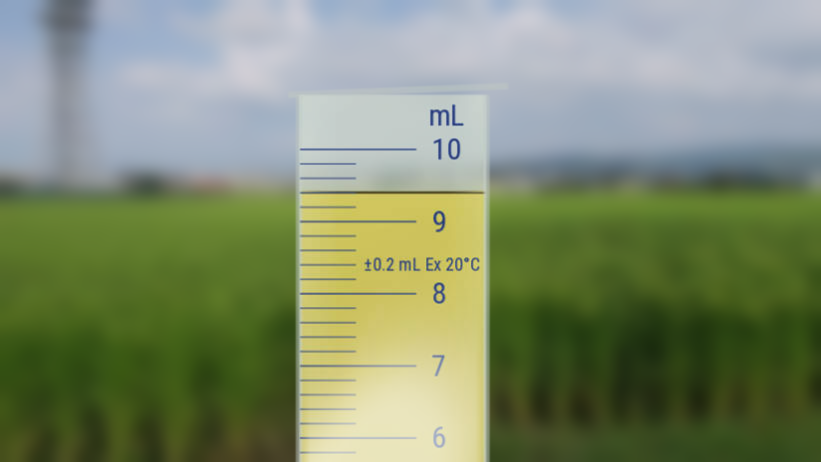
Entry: 9.4 mL
